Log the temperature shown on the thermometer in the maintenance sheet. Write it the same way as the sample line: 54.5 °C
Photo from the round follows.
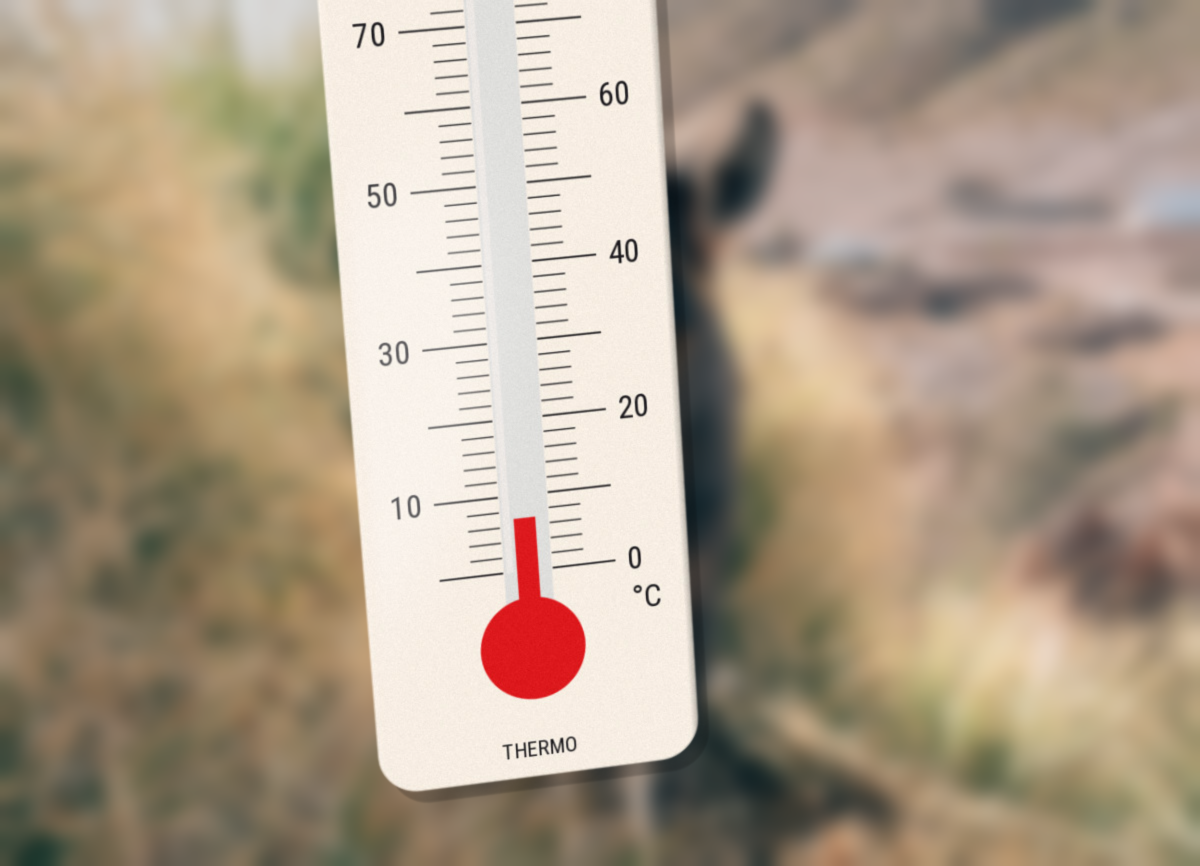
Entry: 7 °C
